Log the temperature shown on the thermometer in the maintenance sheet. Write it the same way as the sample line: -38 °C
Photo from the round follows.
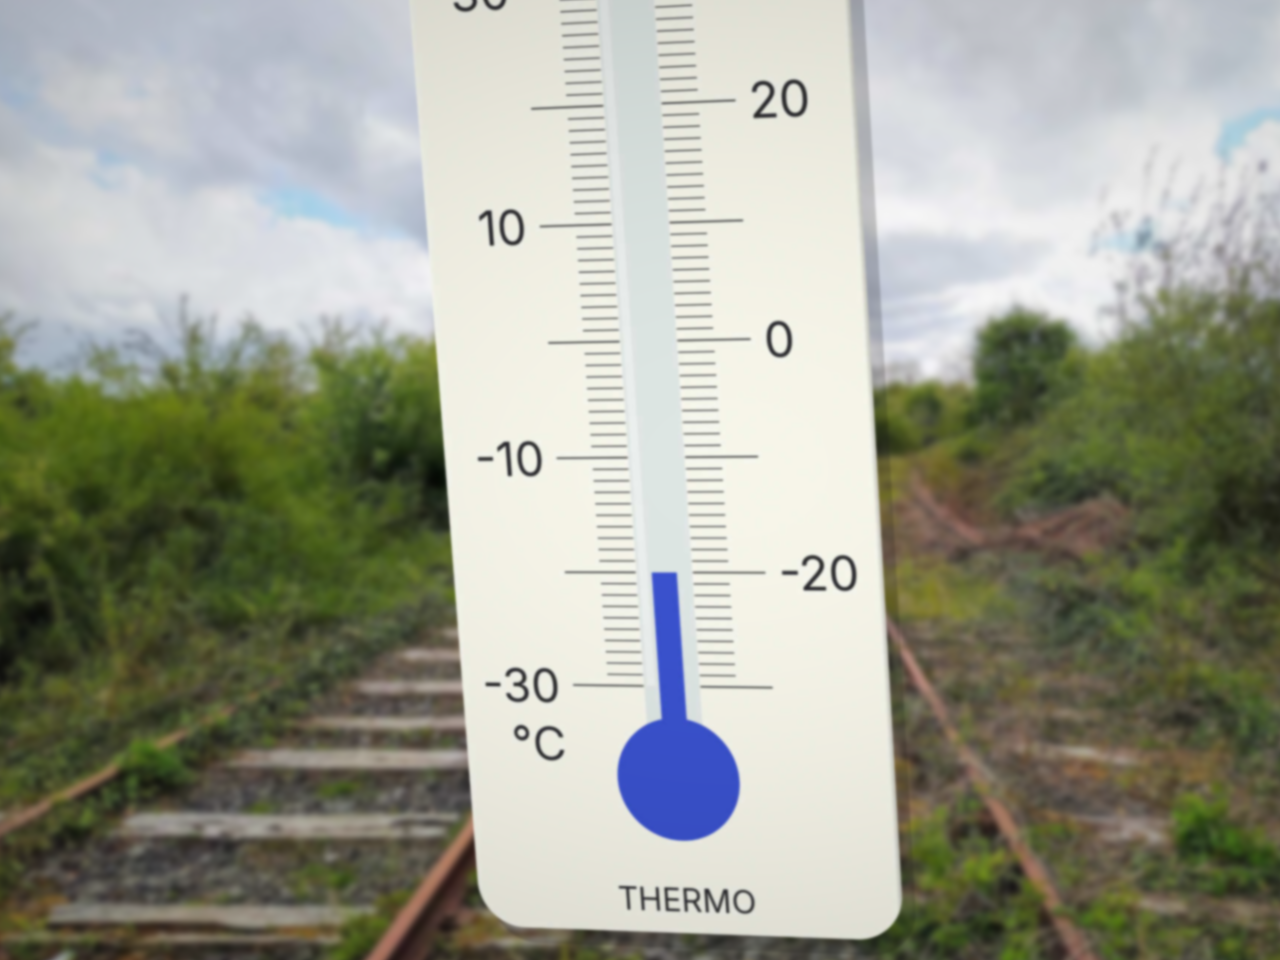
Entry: -20 °C
